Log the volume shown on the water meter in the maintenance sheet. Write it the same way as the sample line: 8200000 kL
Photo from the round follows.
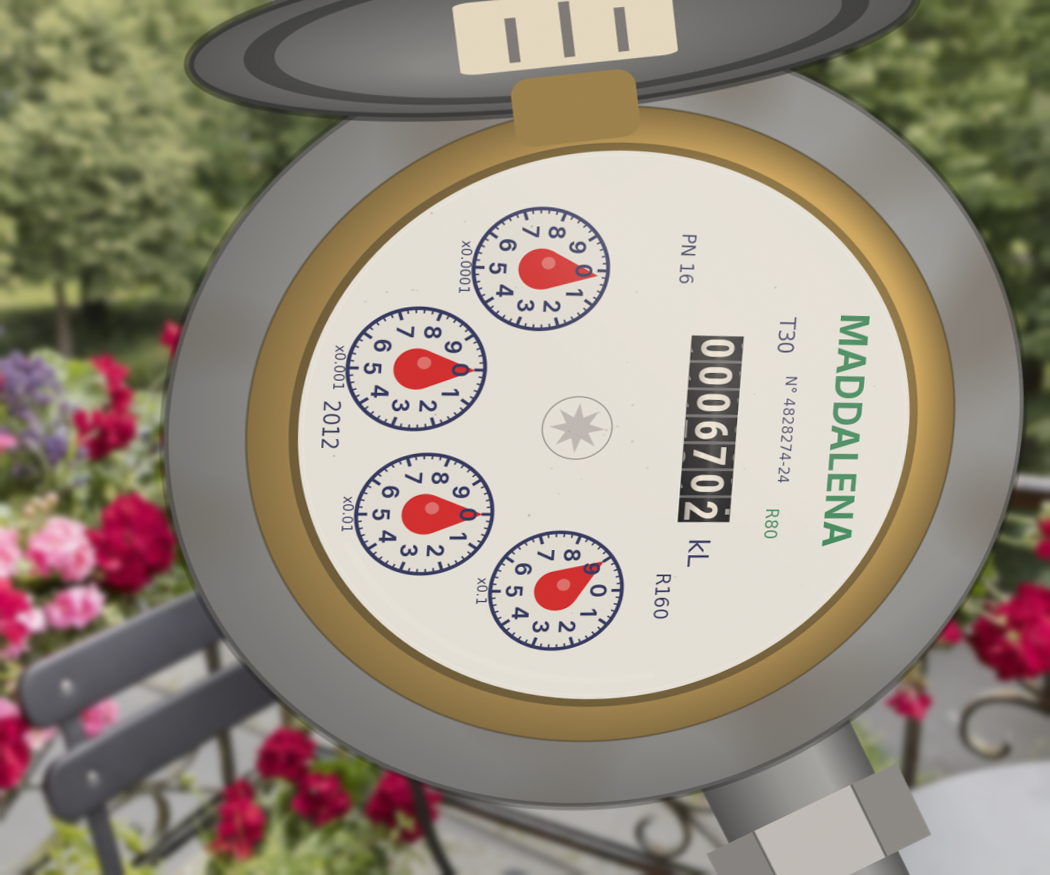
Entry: 6701.9000 kL
